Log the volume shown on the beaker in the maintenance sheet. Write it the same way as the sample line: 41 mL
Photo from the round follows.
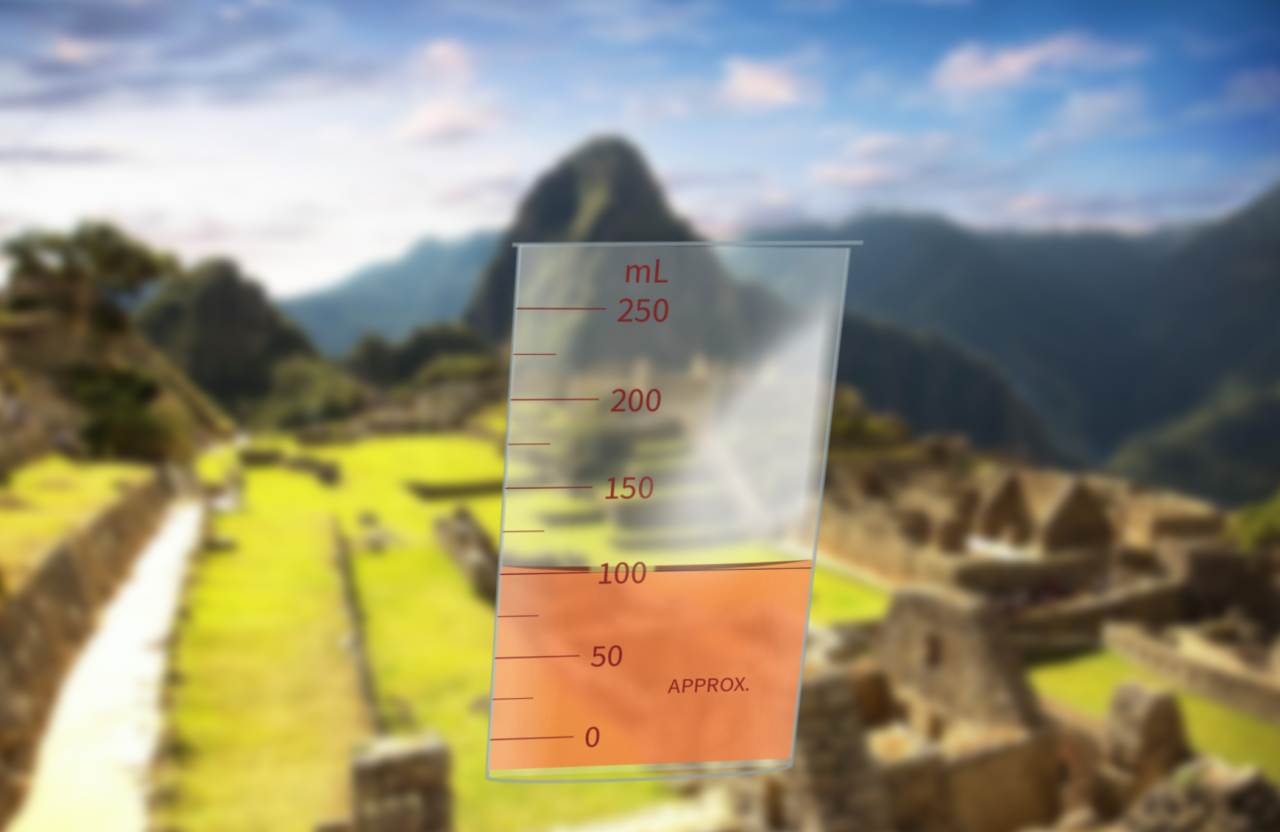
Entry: 100 mL
